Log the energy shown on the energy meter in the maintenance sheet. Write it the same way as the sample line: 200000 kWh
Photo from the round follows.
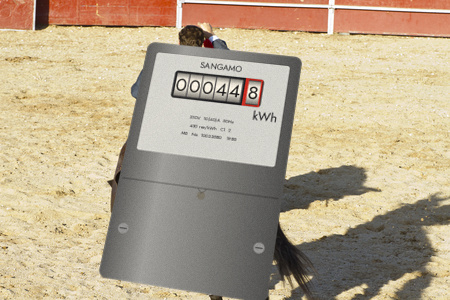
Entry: 44.8 kWh
